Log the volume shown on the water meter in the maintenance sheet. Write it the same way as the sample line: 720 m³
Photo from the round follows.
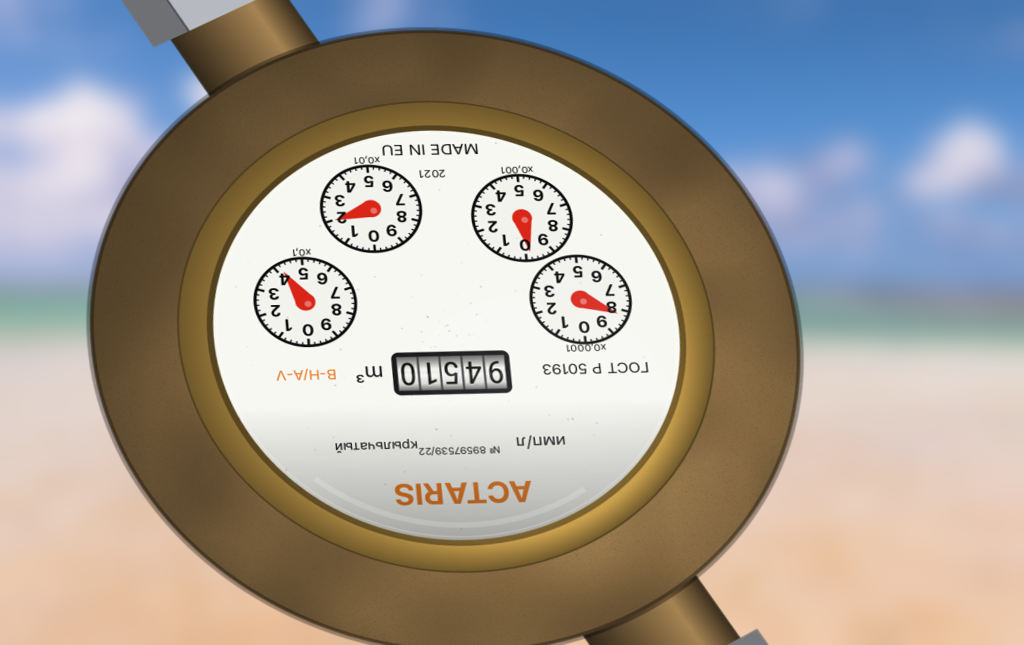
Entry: 94510.4198 m³
